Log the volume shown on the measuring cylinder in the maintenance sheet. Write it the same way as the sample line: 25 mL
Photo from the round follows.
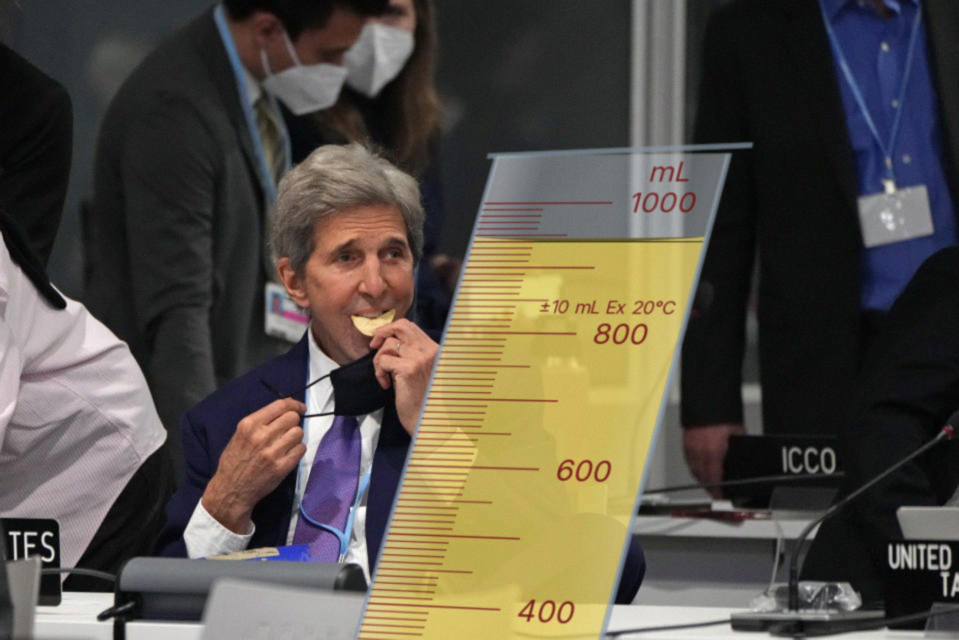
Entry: 940 mL
